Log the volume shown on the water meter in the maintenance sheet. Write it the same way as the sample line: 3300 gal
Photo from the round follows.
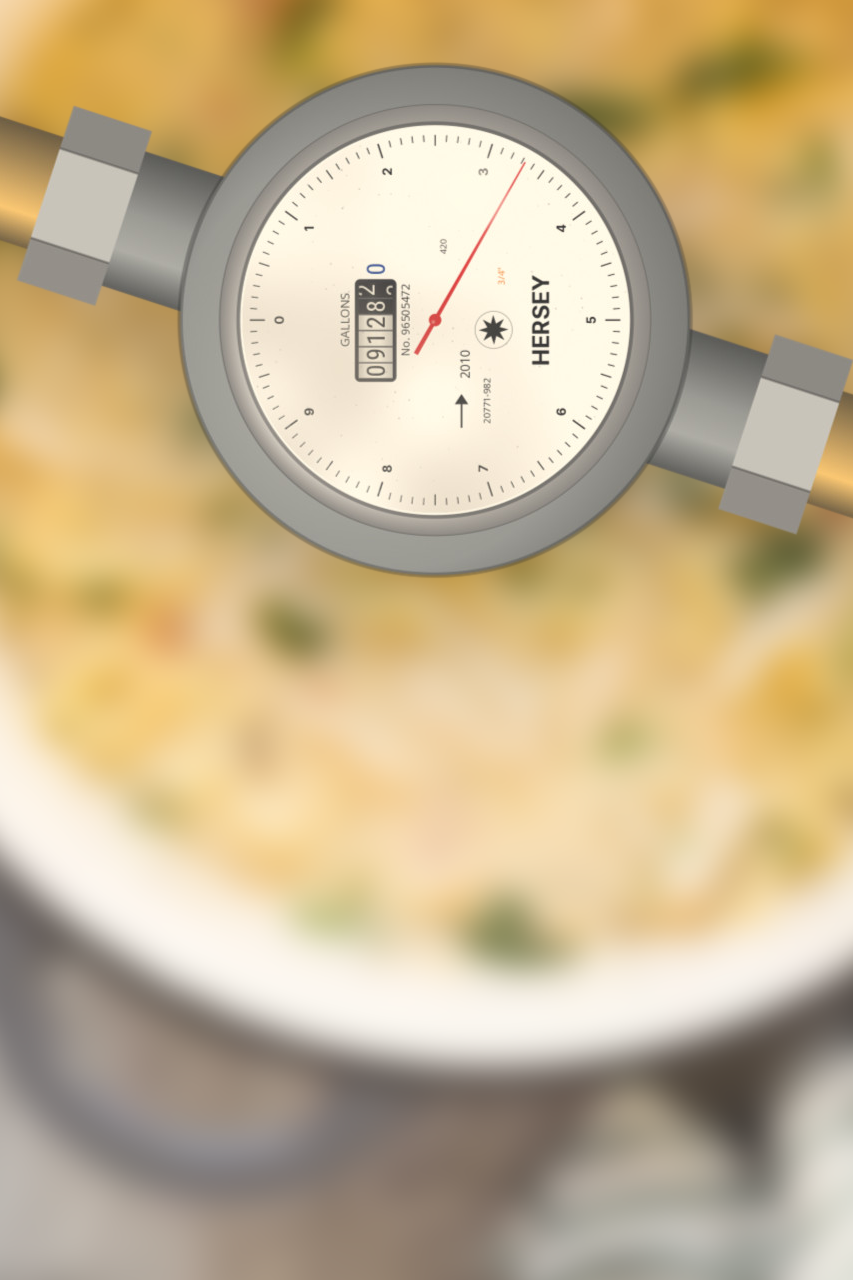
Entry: 912823.3 gal
